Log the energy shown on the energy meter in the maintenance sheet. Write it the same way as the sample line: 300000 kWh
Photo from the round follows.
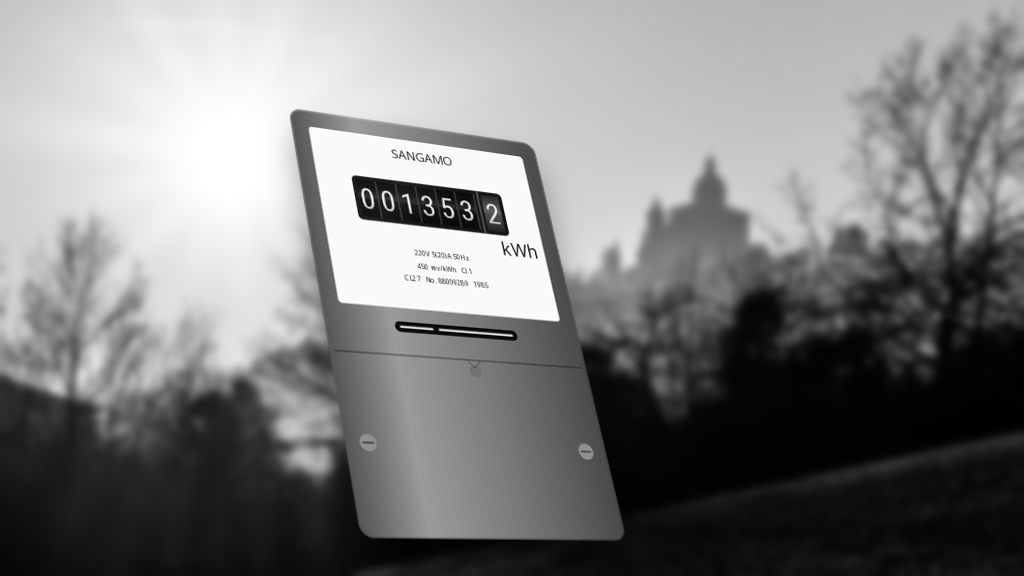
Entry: 1353.2 kWh
